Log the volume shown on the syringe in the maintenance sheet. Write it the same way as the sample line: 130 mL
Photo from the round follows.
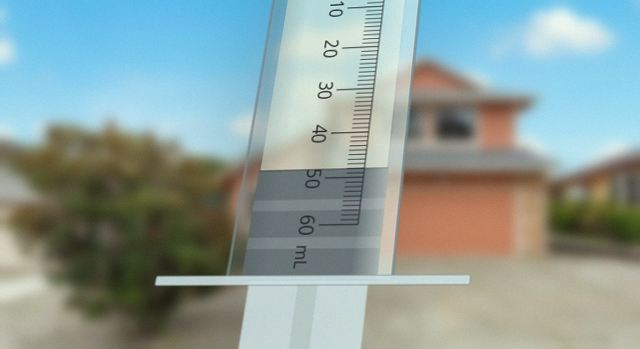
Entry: 48 mL
